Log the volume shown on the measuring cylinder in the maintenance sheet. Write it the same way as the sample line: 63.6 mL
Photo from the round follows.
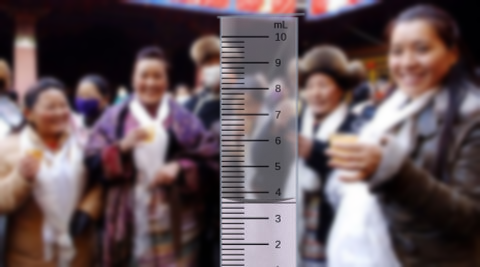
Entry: 3.6 mL
